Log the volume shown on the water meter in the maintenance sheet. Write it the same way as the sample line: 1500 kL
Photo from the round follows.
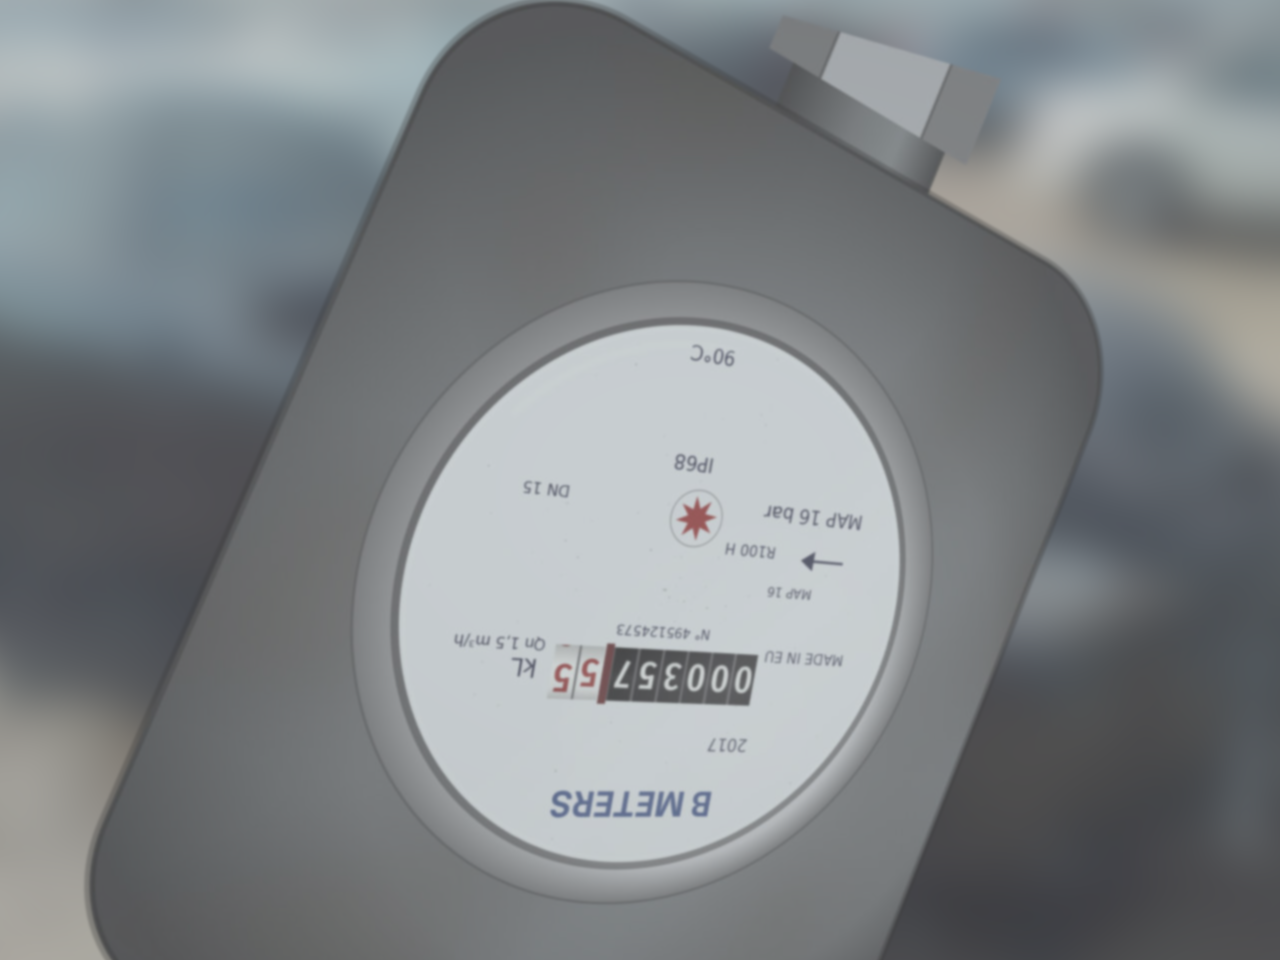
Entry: 357.55 kL
